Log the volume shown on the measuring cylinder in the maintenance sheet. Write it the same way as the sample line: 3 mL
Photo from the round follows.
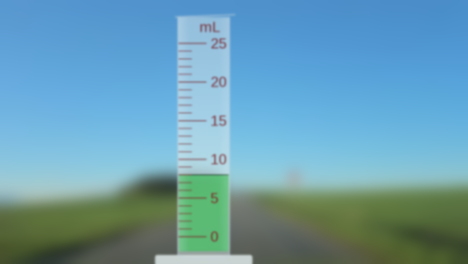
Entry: 8 mL
